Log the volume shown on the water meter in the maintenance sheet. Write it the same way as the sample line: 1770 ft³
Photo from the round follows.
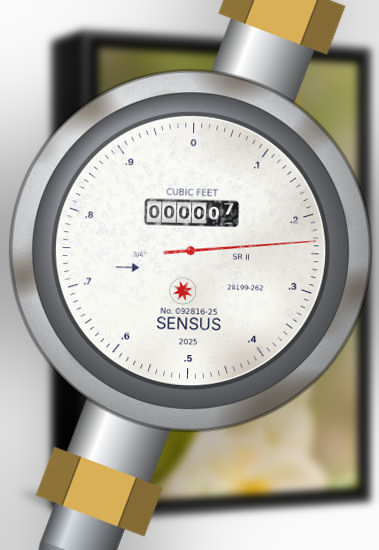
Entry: 7.23 ft³
